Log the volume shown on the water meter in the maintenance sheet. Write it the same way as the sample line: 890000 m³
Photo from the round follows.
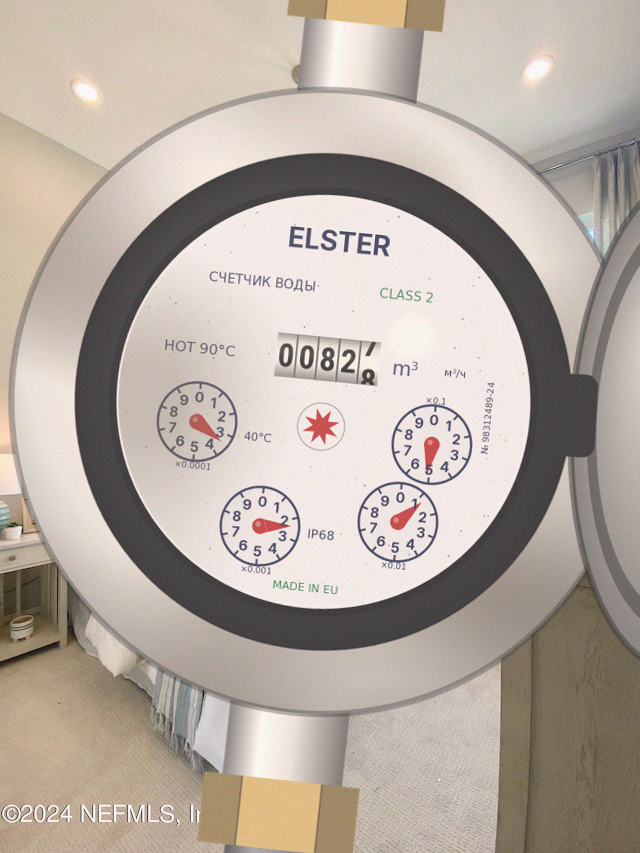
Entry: 827.5123 m³
